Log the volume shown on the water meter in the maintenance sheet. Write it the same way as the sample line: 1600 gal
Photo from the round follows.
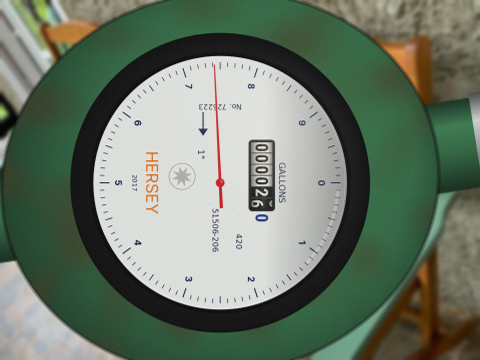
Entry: 257.4 gal
